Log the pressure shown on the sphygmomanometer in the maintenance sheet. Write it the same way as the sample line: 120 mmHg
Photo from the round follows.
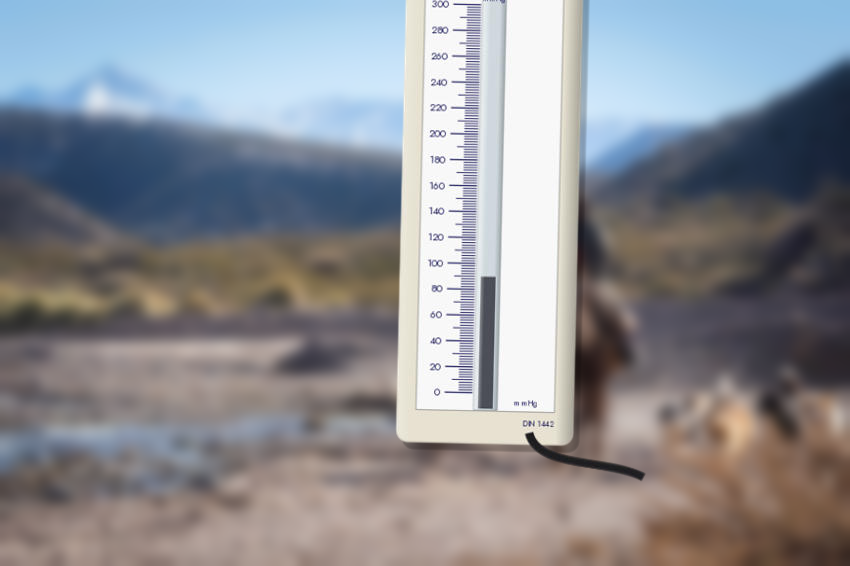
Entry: 90 mmHg
